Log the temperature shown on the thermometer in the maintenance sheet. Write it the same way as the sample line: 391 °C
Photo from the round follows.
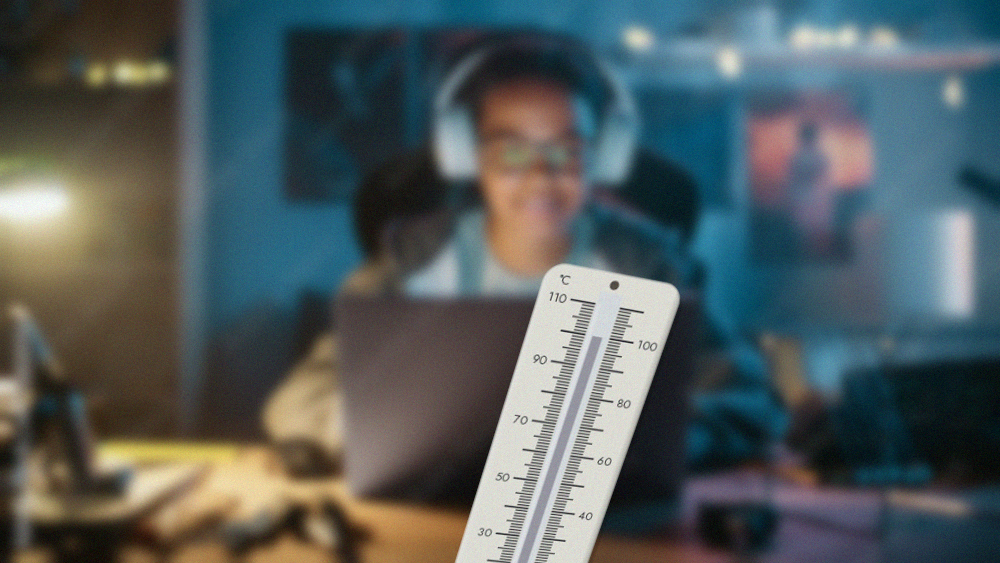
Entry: 100 °C
